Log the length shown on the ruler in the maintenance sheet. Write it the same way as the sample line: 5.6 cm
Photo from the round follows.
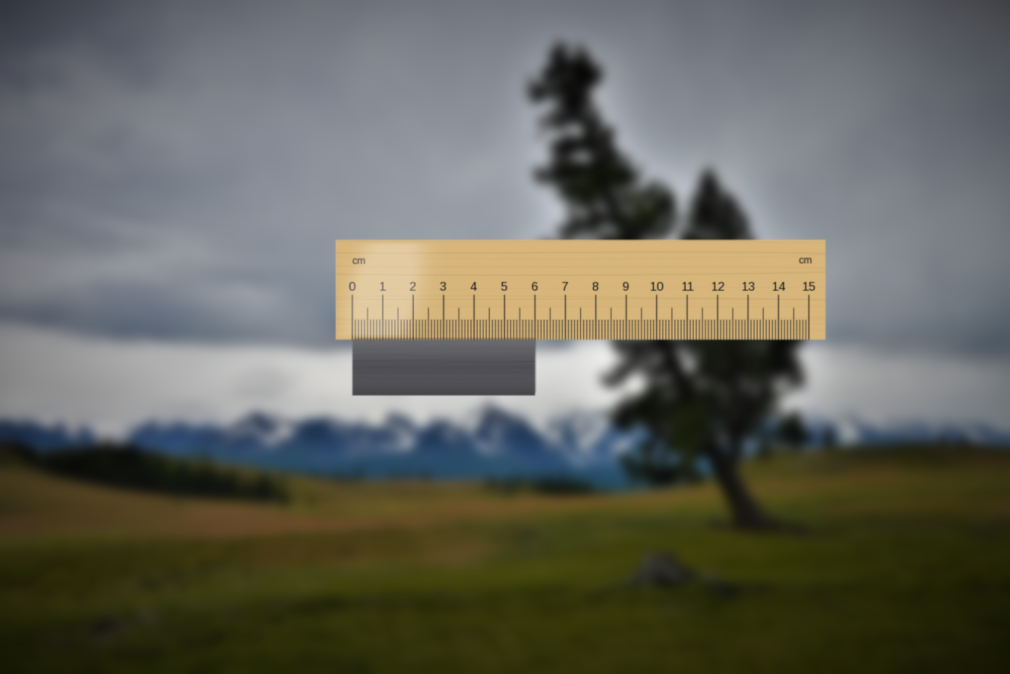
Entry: 6 cm
